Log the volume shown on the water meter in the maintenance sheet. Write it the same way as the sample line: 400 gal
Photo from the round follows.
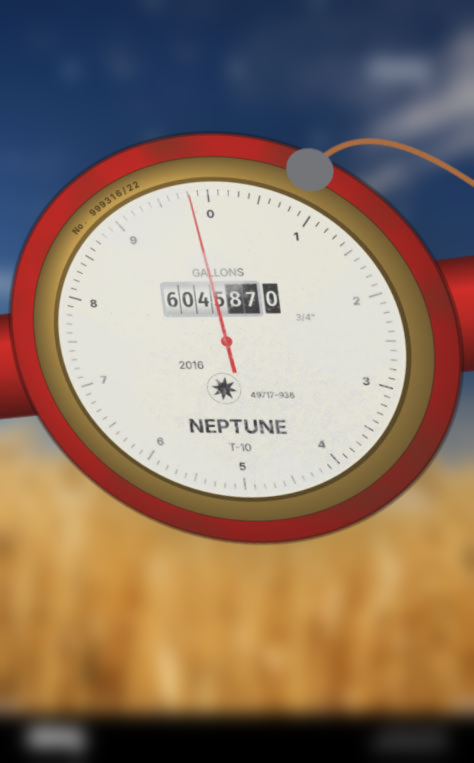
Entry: 6045869.8 gal
